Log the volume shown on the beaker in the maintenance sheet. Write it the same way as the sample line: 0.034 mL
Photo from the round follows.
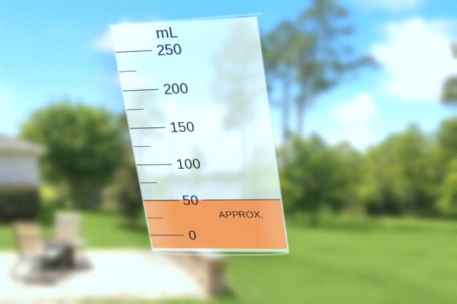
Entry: 50 mL
